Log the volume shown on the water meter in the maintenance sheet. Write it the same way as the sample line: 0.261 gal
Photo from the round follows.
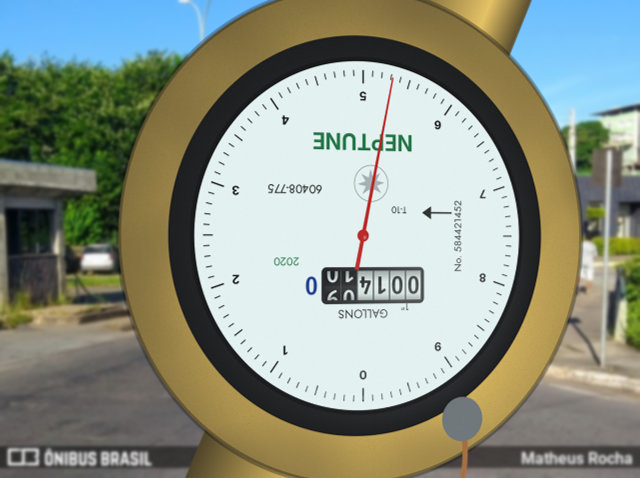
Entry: 14095.3 gal
